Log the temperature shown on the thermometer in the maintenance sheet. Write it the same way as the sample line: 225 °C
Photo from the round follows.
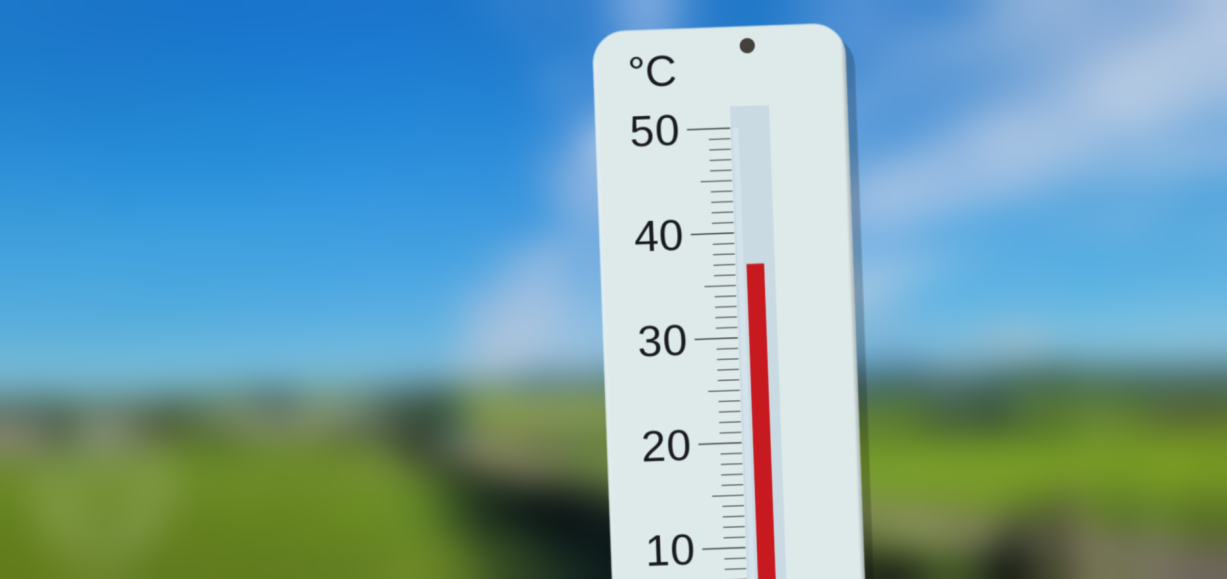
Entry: 37 °C
